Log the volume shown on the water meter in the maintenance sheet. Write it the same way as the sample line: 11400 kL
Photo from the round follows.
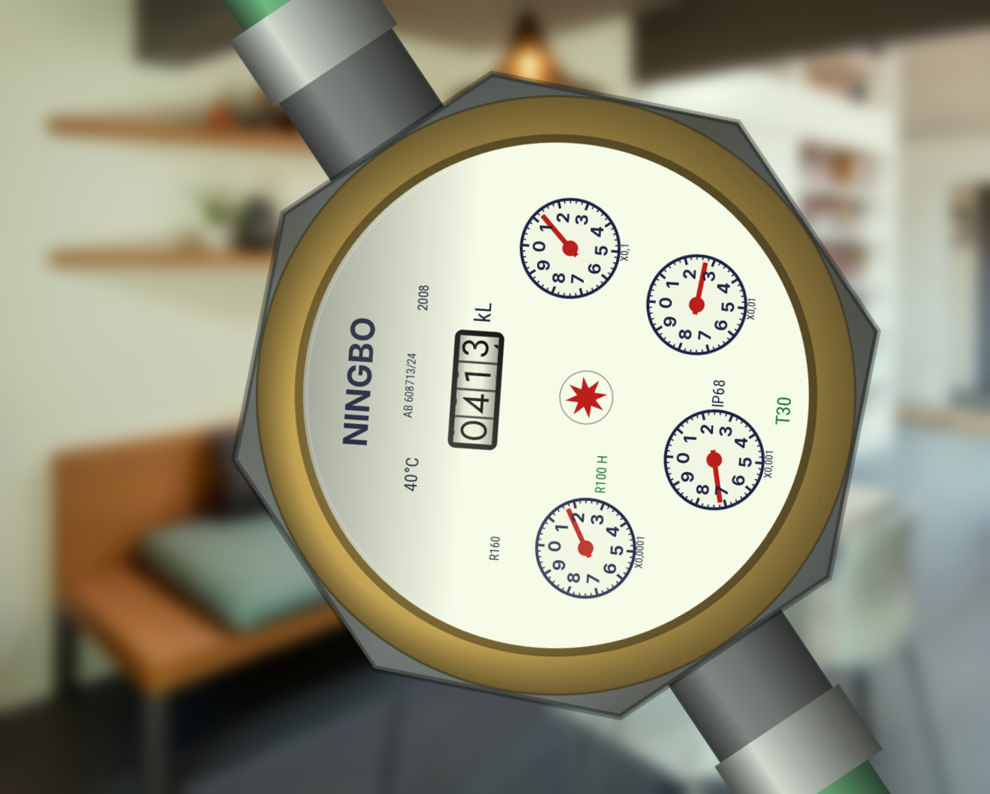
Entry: 413.1271 kL
